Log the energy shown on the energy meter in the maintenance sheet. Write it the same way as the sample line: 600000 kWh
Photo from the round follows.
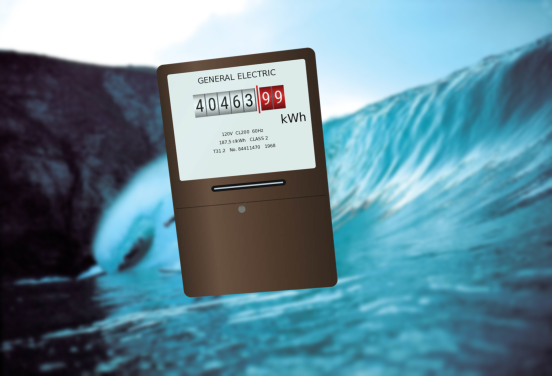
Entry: 40463.99 kWh
